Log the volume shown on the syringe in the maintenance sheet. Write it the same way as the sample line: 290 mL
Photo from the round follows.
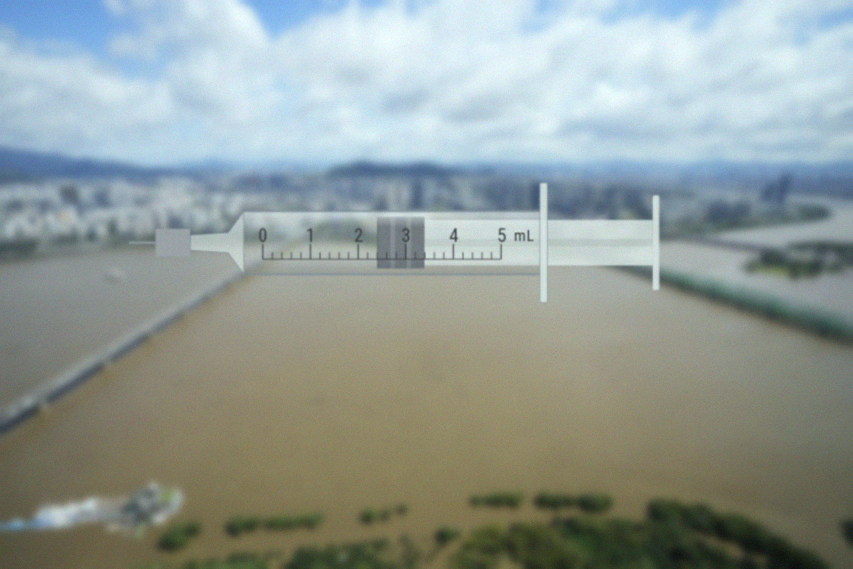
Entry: 2.4 mL
